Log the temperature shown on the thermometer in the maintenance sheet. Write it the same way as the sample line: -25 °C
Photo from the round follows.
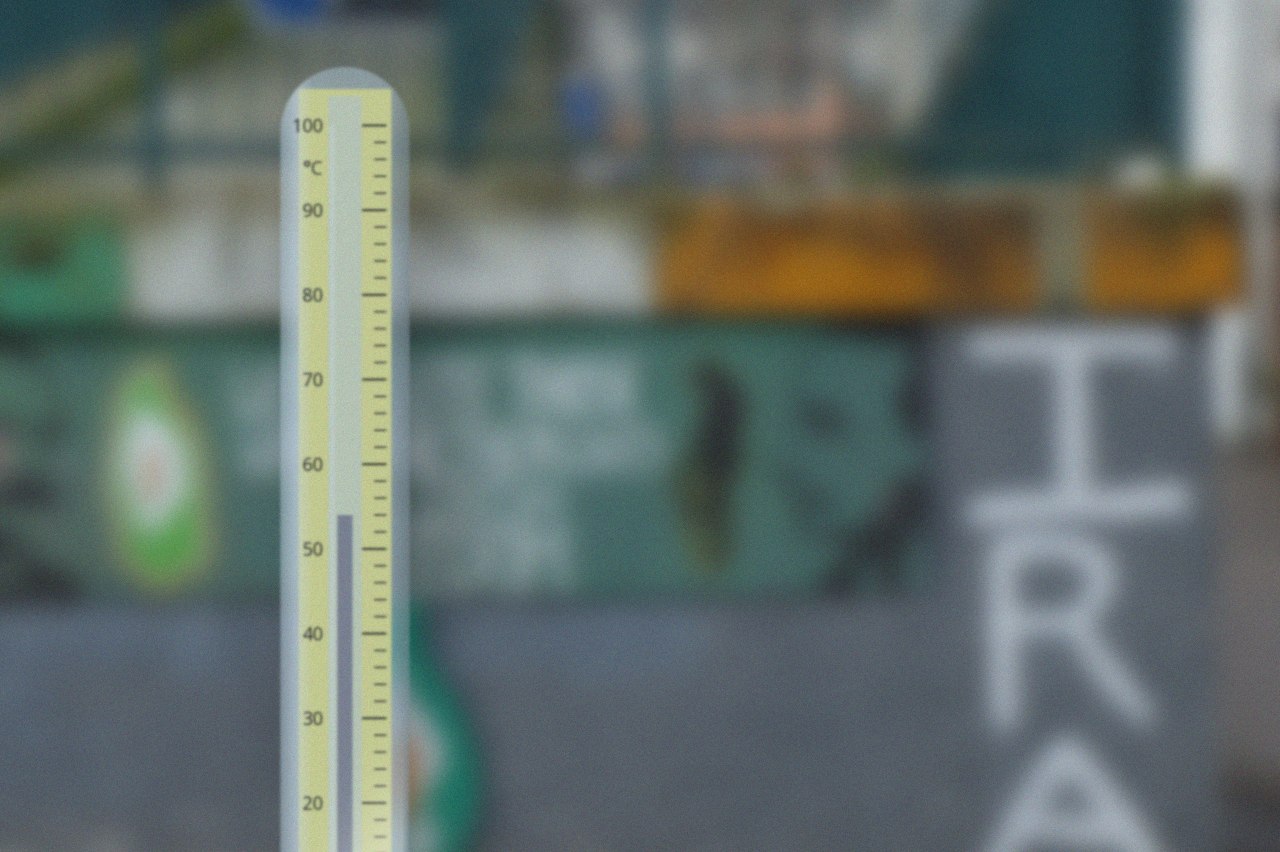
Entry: 54 °C
